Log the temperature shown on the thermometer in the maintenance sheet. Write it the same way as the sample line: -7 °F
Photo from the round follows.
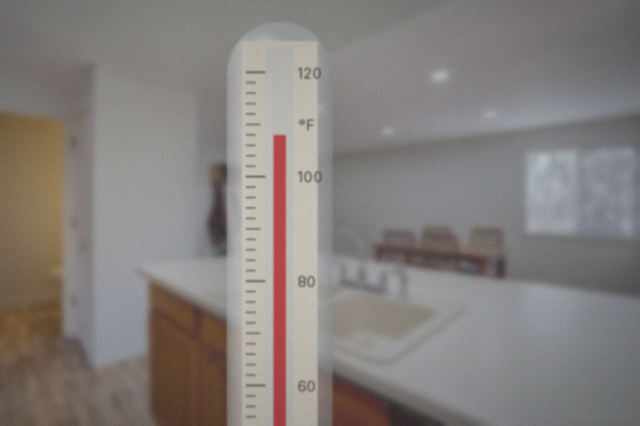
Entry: 108 °F
